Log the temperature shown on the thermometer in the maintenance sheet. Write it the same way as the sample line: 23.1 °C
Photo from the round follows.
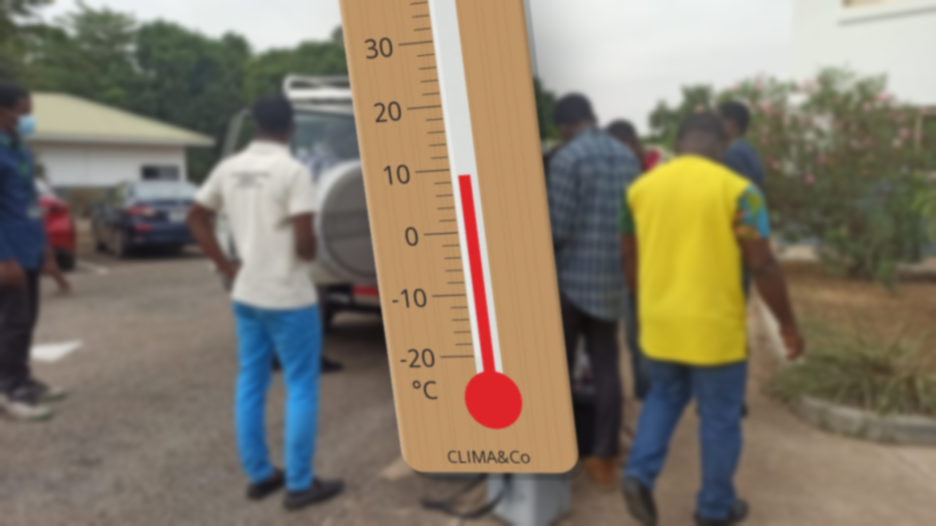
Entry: 9 °C
